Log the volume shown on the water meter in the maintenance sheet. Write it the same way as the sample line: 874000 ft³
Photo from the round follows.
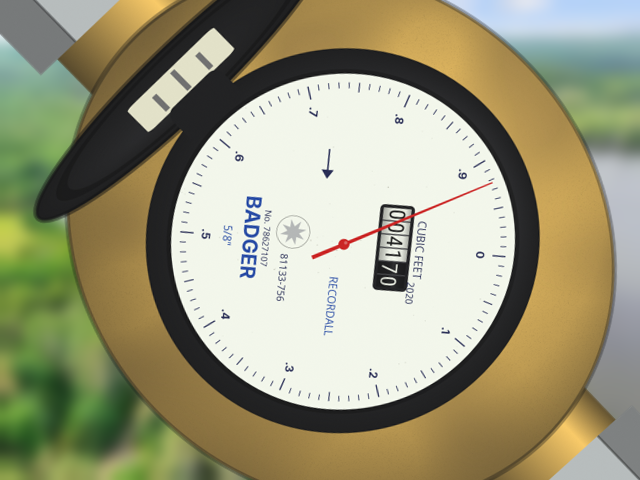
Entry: 4169.92 ft³
